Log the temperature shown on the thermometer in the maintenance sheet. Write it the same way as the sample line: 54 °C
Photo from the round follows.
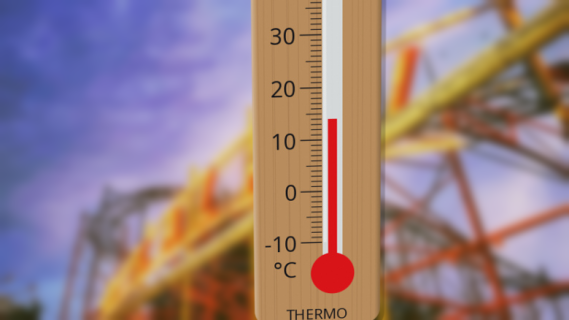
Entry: 14 °C
